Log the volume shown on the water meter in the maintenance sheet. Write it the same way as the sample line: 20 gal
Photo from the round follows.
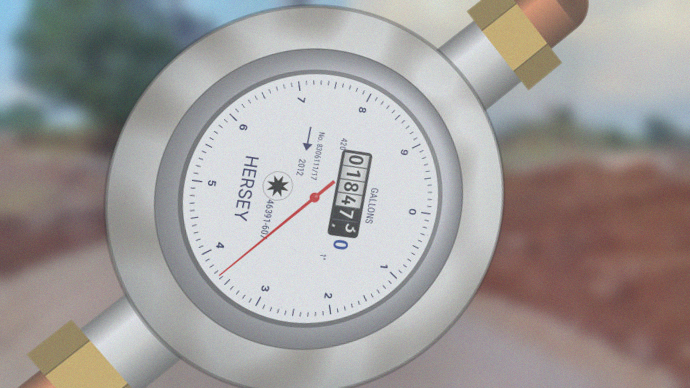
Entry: 184733.6 gal
